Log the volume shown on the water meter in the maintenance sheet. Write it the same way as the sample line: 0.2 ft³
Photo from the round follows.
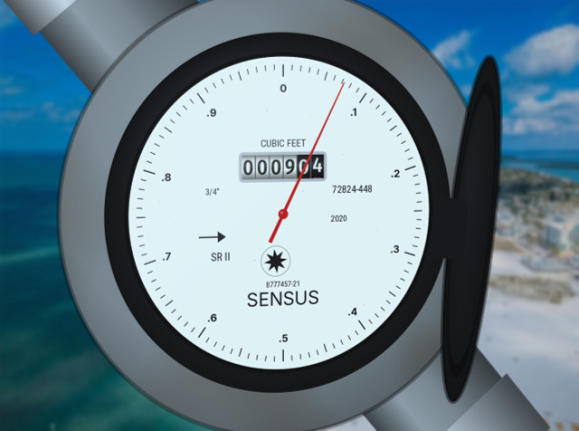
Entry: 904.07 ft³
